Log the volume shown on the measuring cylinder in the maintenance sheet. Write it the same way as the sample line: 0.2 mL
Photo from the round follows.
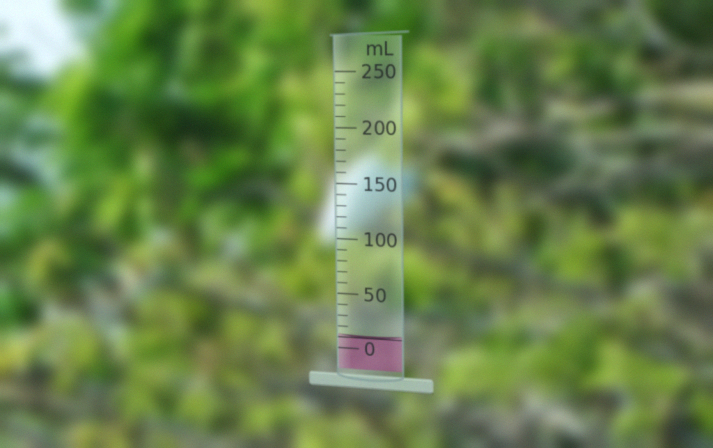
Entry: 10 mL
